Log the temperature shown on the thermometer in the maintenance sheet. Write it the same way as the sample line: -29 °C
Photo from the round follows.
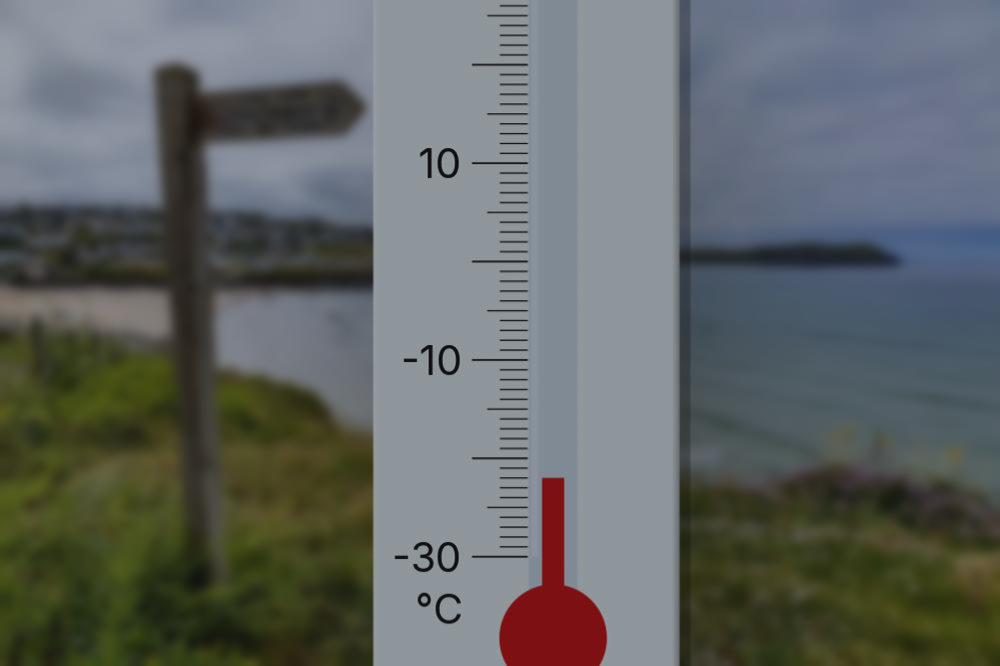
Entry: -22 °C
